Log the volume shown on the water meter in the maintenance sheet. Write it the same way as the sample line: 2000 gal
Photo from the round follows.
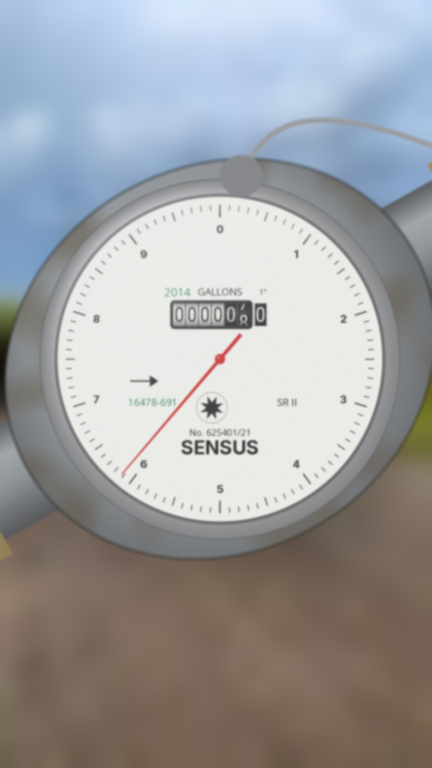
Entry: 76.1 gal
